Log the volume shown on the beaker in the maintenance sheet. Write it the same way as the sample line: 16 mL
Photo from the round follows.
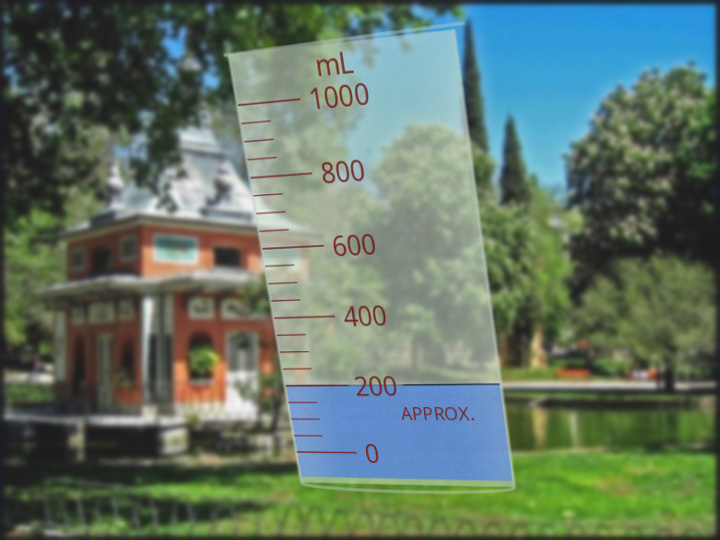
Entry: 200 mL
